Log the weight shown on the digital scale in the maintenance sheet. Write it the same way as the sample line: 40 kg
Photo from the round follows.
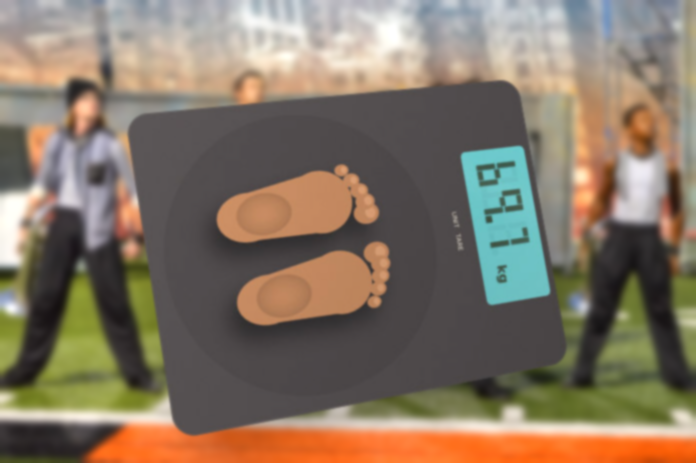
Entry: 69.7 kg
